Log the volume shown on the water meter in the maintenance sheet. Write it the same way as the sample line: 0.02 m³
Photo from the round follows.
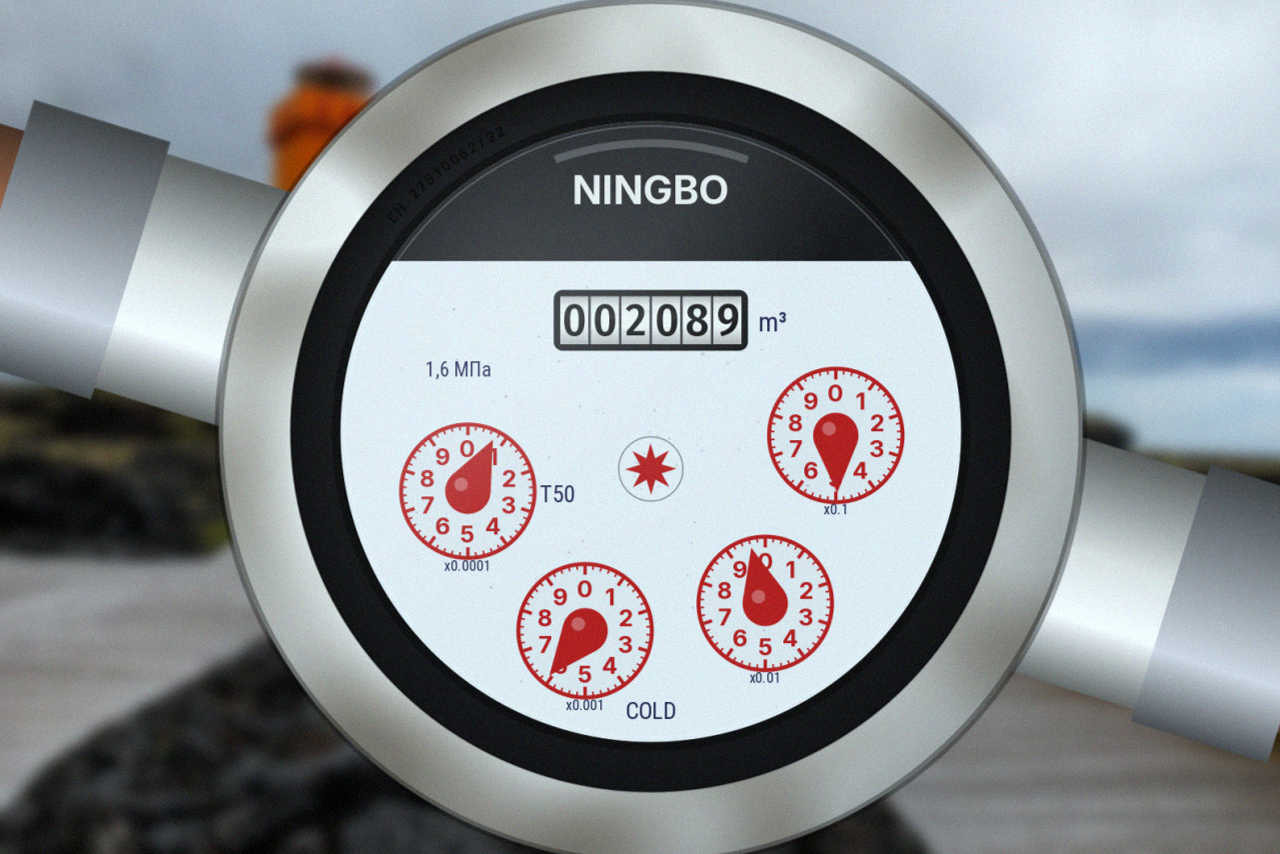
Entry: 2089.4960 m³
